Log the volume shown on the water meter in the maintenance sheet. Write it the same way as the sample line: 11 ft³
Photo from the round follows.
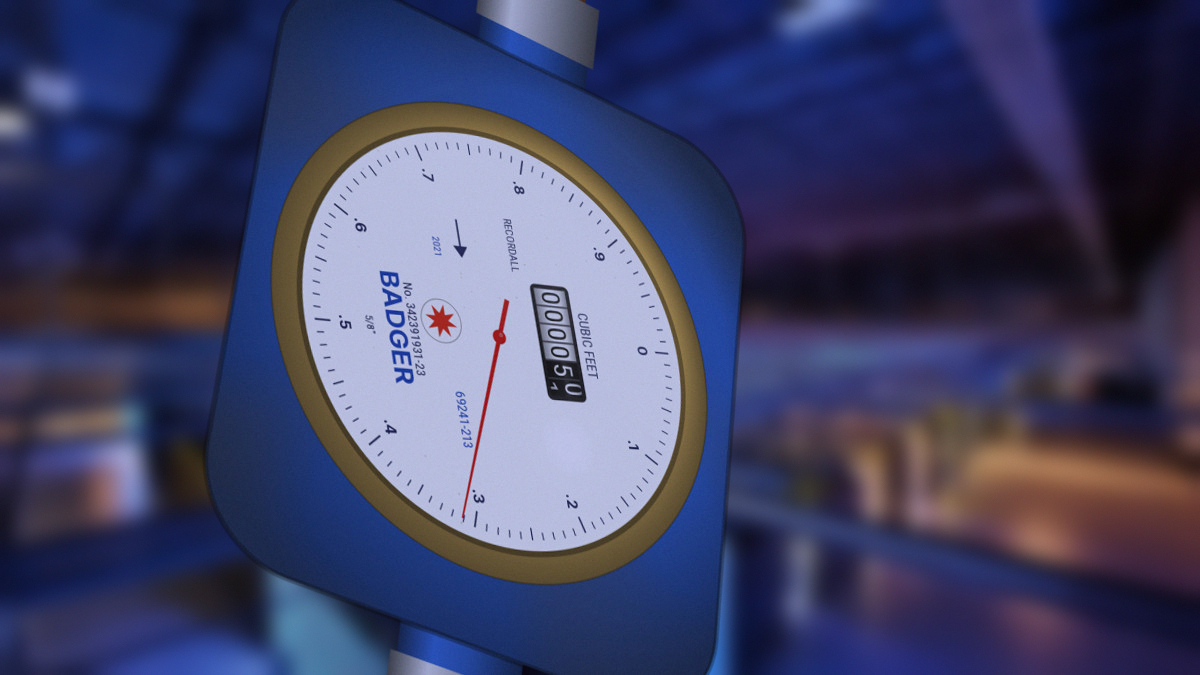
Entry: 50.31 ft³
